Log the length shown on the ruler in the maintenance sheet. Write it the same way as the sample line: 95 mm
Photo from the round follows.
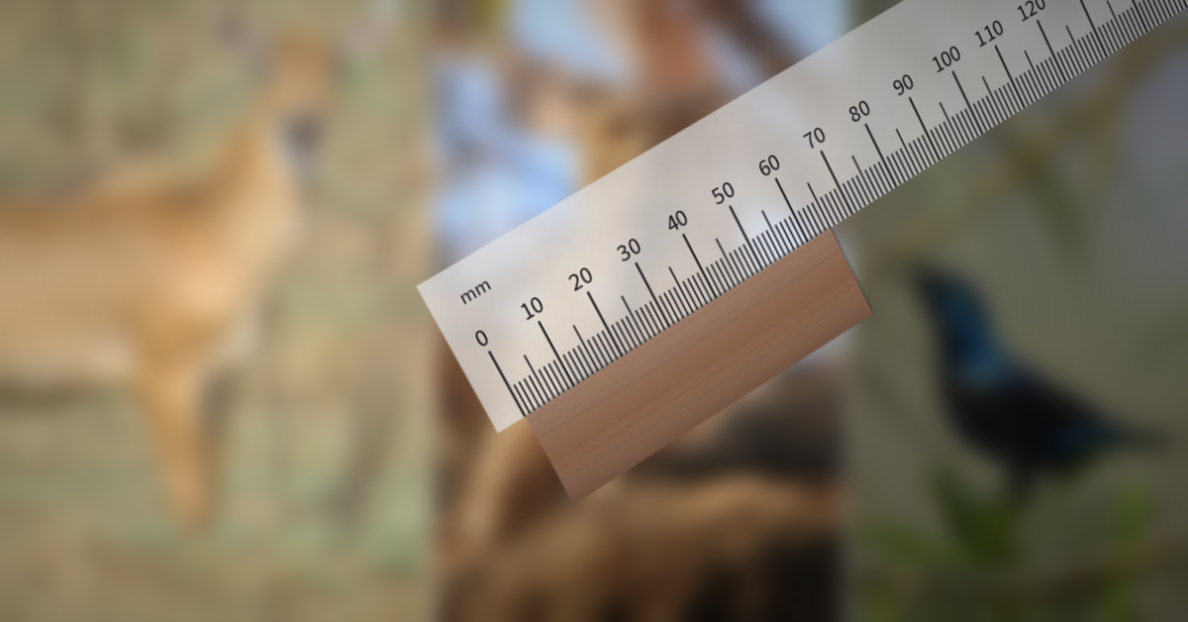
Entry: 65 mm
